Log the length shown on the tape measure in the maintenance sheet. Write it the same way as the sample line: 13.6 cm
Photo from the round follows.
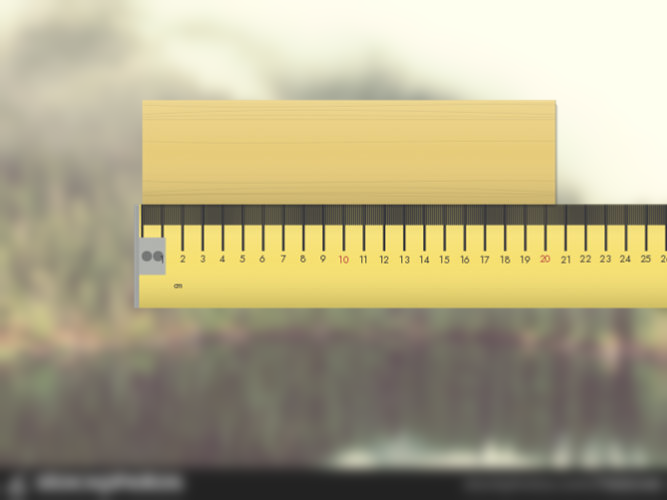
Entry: 20.5 cm
